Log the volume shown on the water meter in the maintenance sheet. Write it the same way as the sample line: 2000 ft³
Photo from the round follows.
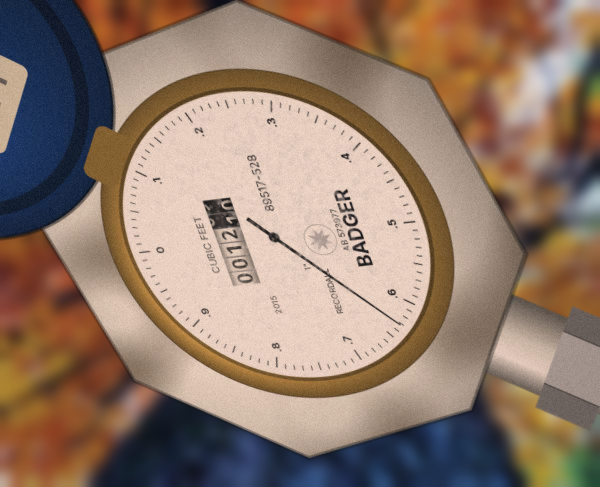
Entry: 1209.63 ft³
